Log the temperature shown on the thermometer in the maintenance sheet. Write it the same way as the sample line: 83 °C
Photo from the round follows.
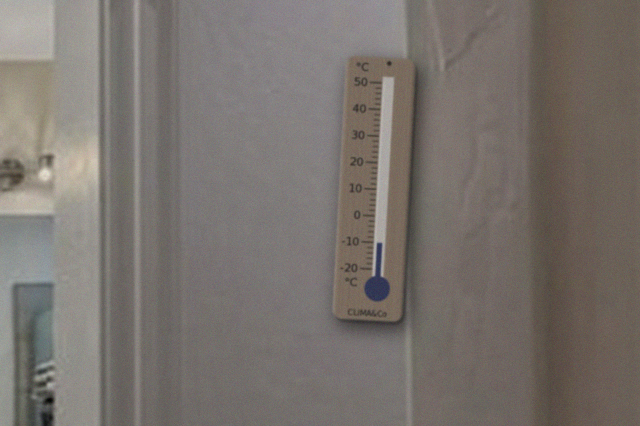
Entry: -10 °C
